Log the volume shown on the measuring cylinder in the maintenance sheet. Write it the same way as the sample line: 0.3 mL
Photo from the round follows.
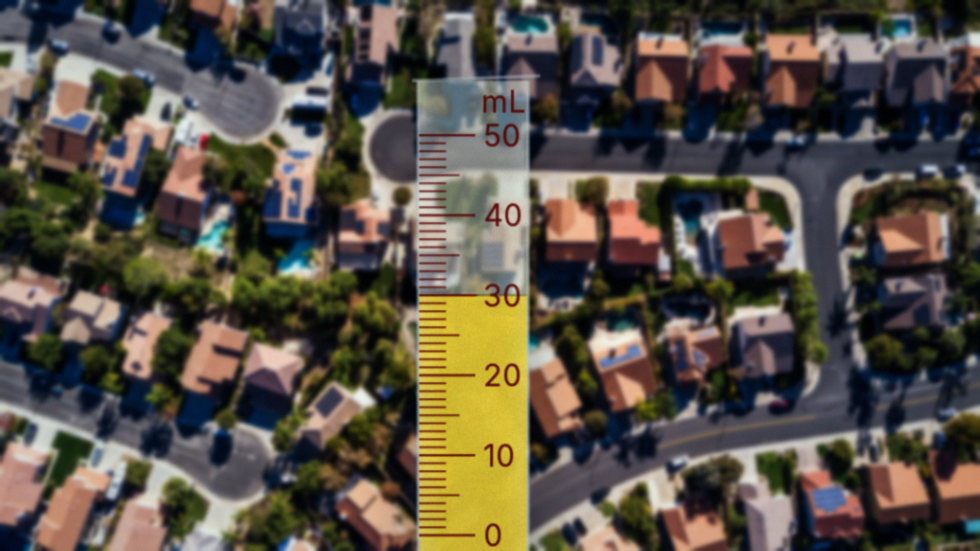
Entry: 30 mL
